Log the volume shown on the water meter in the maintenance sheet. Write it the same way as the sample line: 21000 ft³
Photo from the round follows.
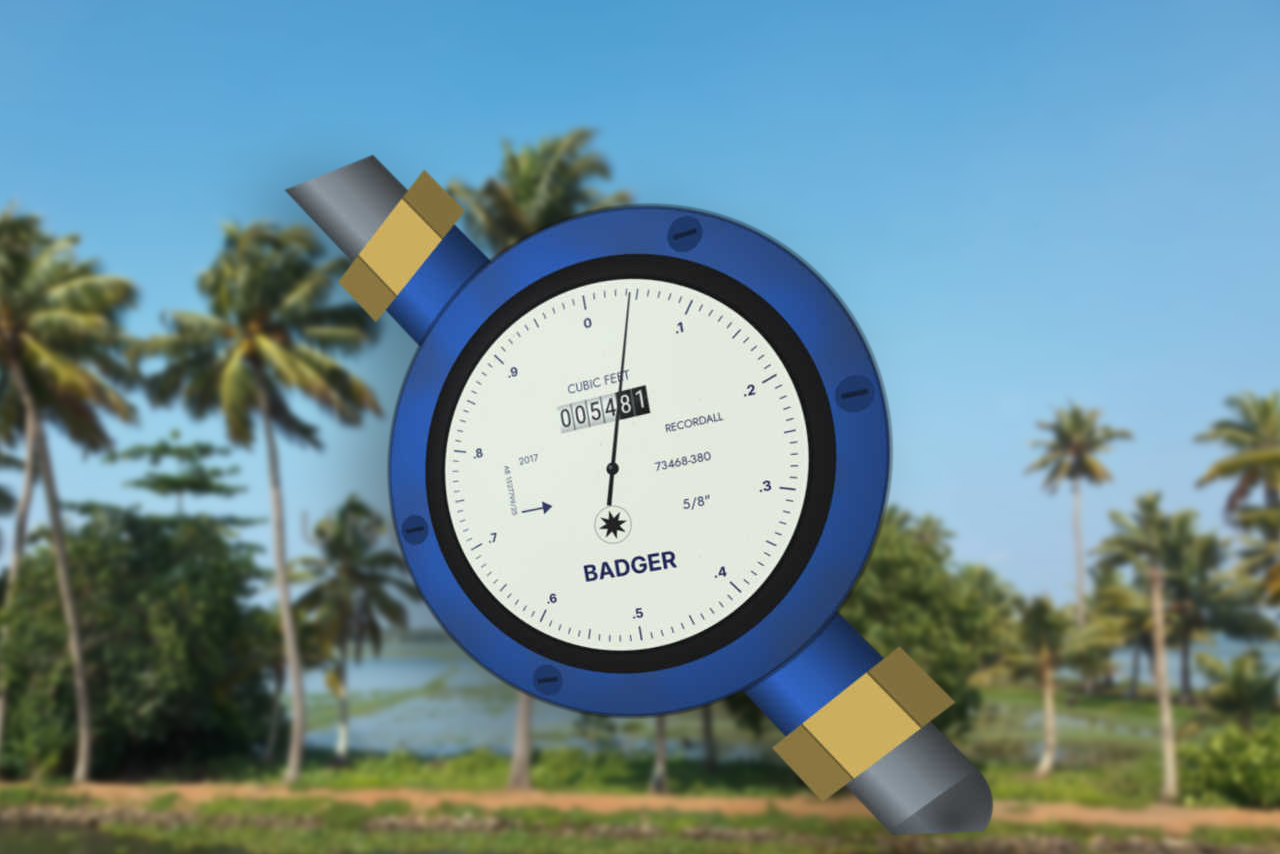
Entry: 5481.04 ft³
